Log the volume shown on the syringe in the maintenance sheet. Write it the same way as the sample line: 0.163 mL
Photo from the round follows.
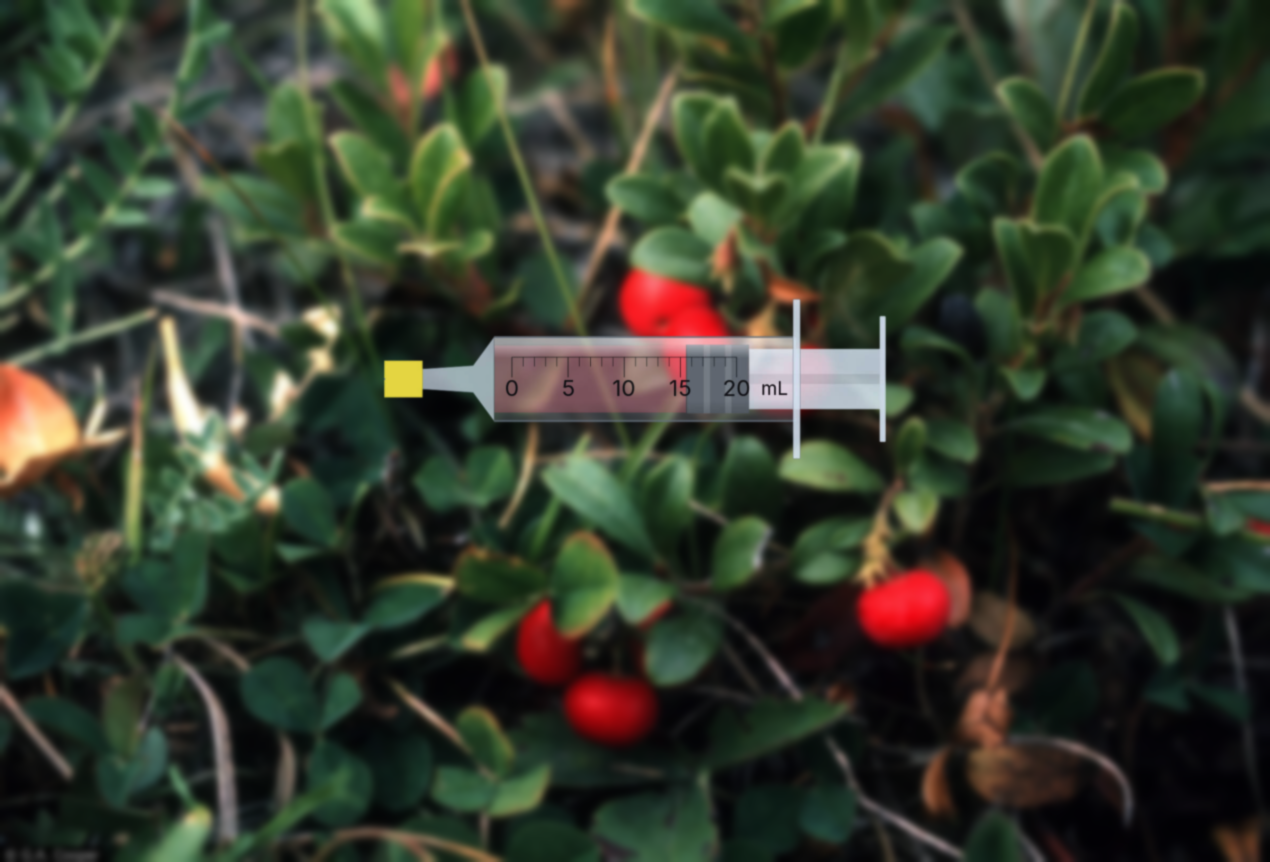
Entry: 15.5 mL
